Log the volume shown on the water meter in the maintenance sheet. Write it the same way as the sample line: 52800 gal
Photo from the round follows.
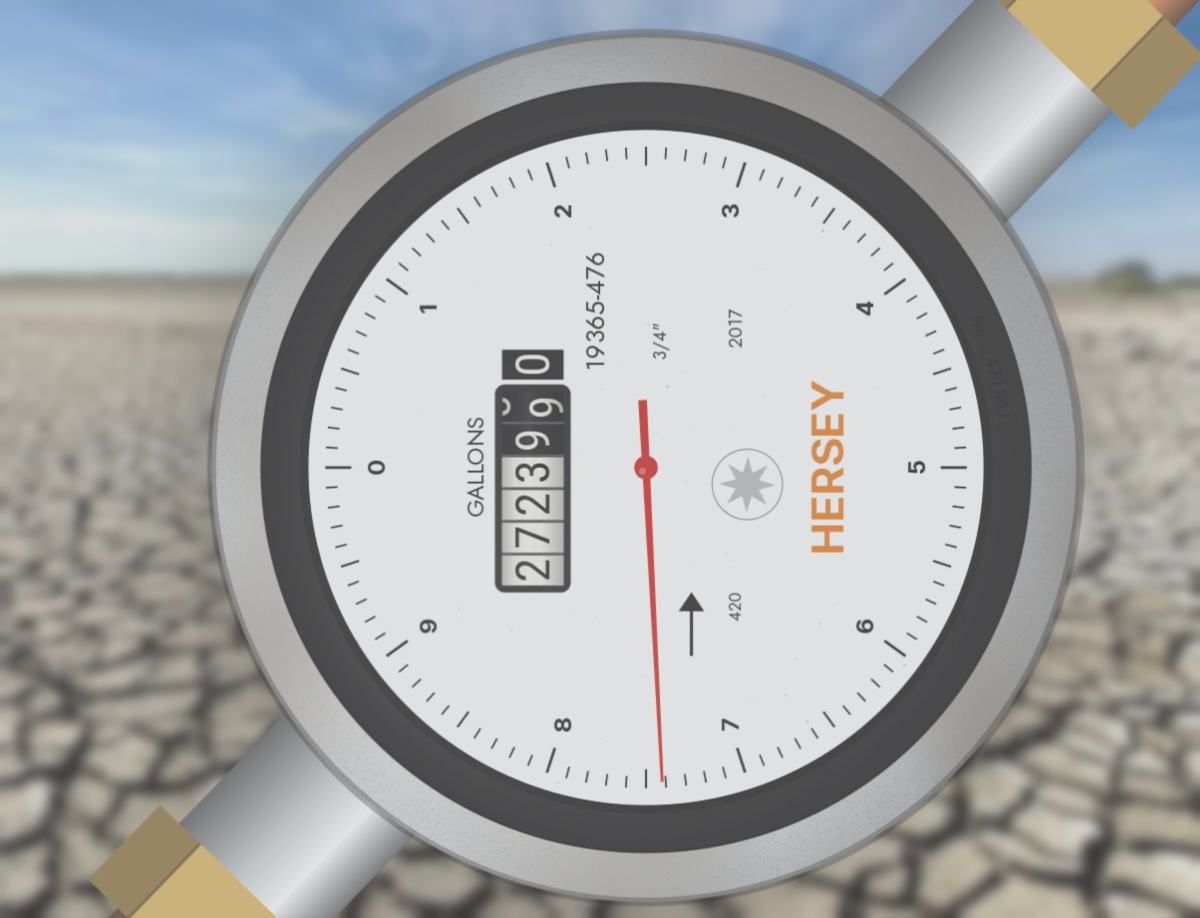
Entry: 2723987.4 gal
